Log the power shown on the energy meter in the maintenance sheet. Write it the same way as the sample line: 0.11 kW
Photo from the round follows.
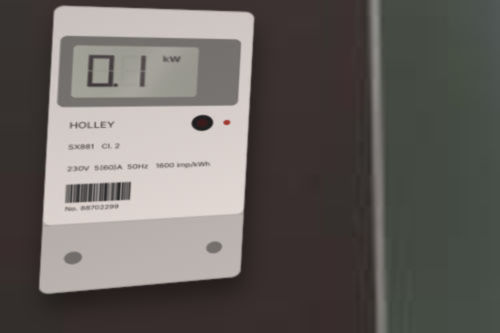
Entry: 0.1 kW
